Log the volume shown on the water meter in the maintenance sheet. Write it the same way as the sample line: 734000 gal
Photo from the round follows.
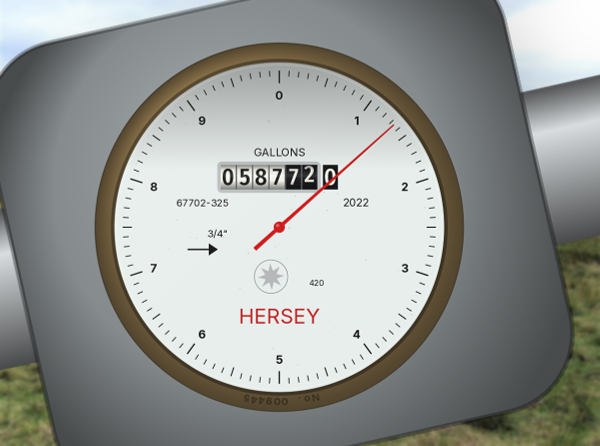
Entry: 587721.3 gal
